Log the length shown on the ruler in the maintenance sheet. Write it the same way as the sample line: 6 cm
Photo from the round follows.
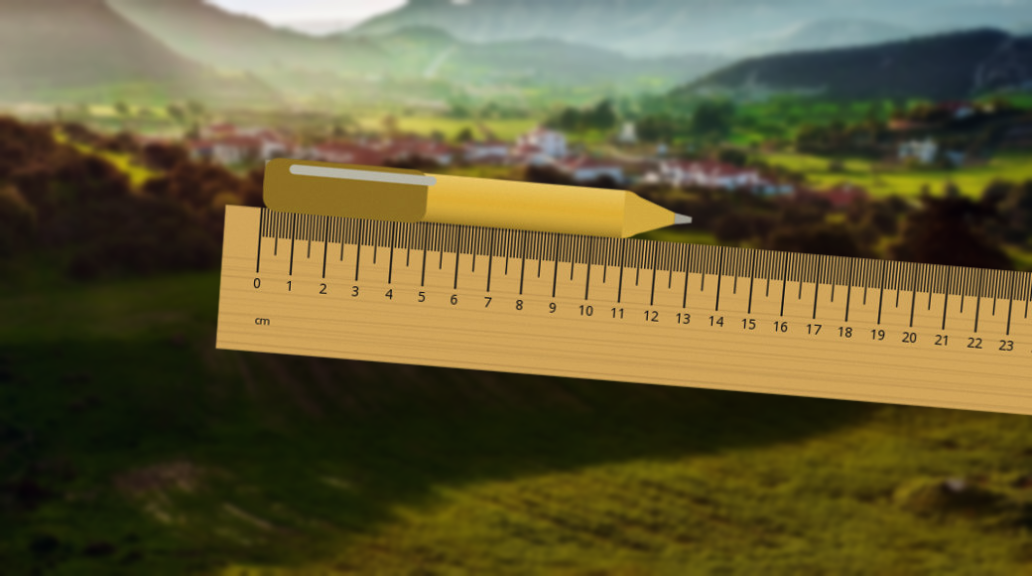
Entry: 13 cm
